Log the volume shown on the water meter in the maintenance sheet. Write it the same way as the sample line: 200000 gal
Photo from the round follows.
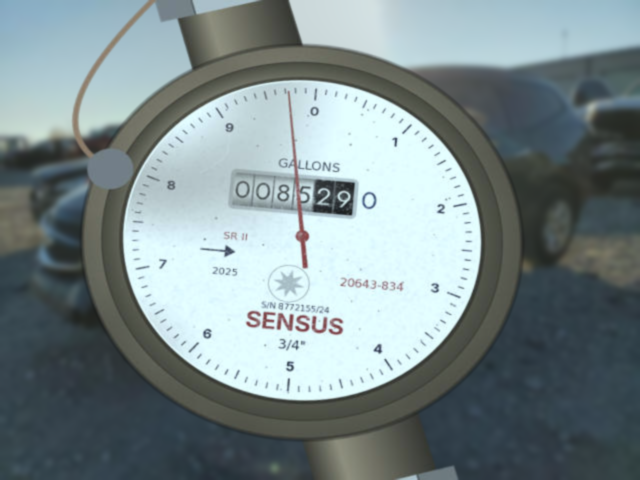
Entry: 85289.7 gal
